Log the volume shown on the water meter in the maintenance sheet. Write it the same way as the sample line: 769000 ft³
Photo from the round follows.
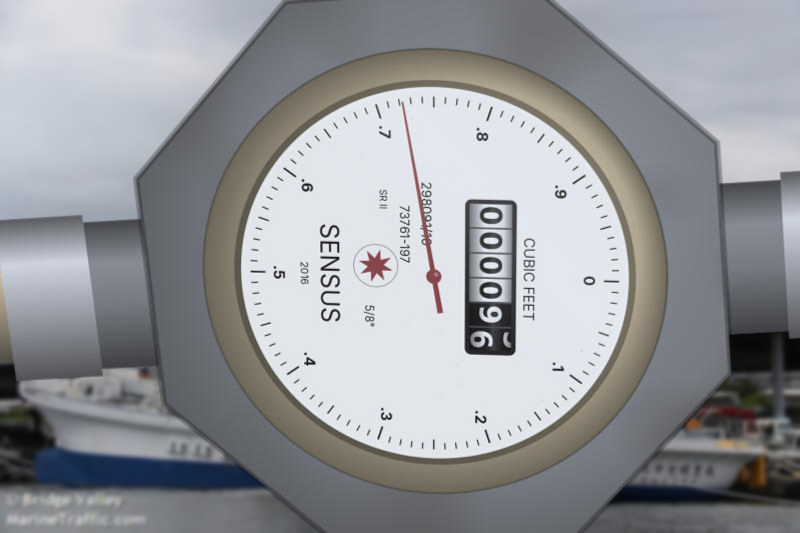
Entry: 95.72 ft³
